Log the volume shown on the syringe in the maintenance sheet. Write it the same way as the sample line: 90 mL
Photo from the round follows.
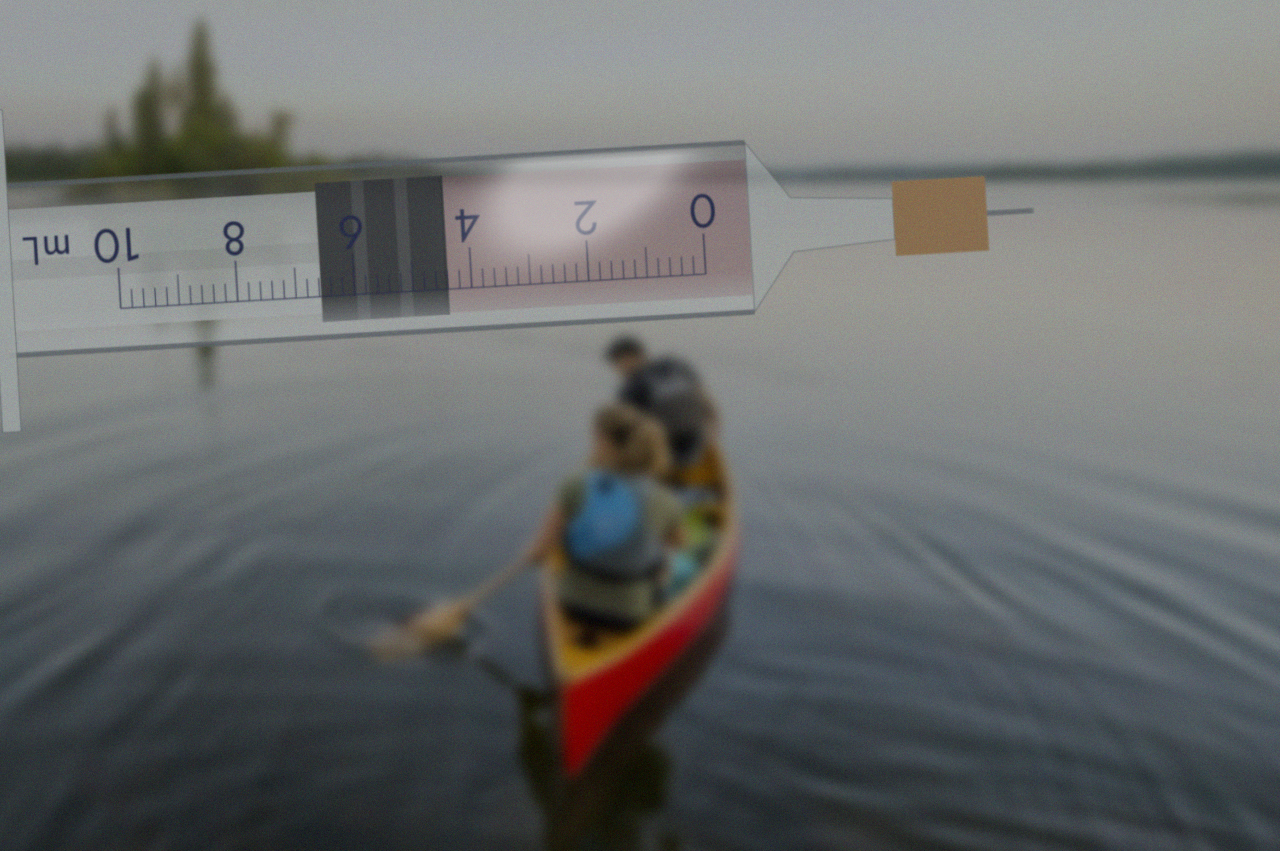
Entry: 4.4 mL
